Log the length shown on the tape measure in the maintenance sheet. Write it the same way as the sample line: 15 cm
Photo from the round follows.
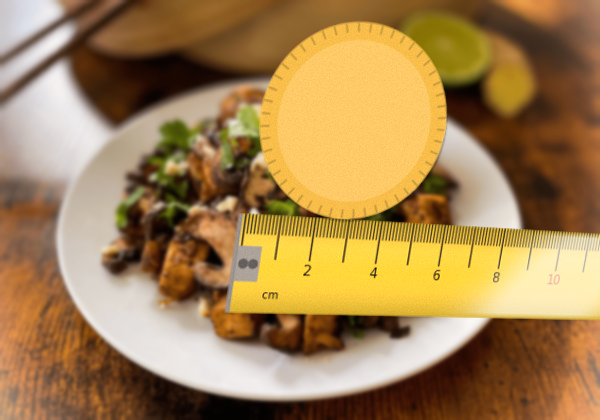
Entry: 5.5 cm
